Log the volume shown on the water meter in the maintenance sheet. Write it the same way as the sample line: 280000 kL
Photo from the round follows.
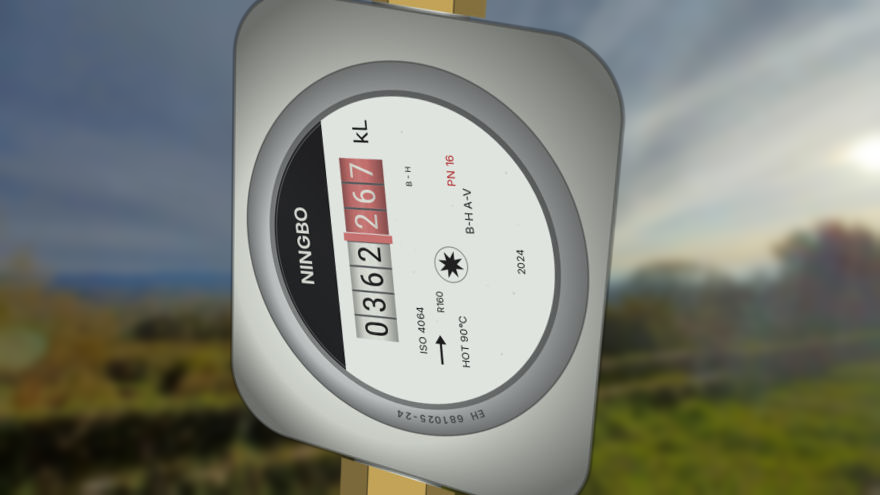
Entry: 362.267 kL
